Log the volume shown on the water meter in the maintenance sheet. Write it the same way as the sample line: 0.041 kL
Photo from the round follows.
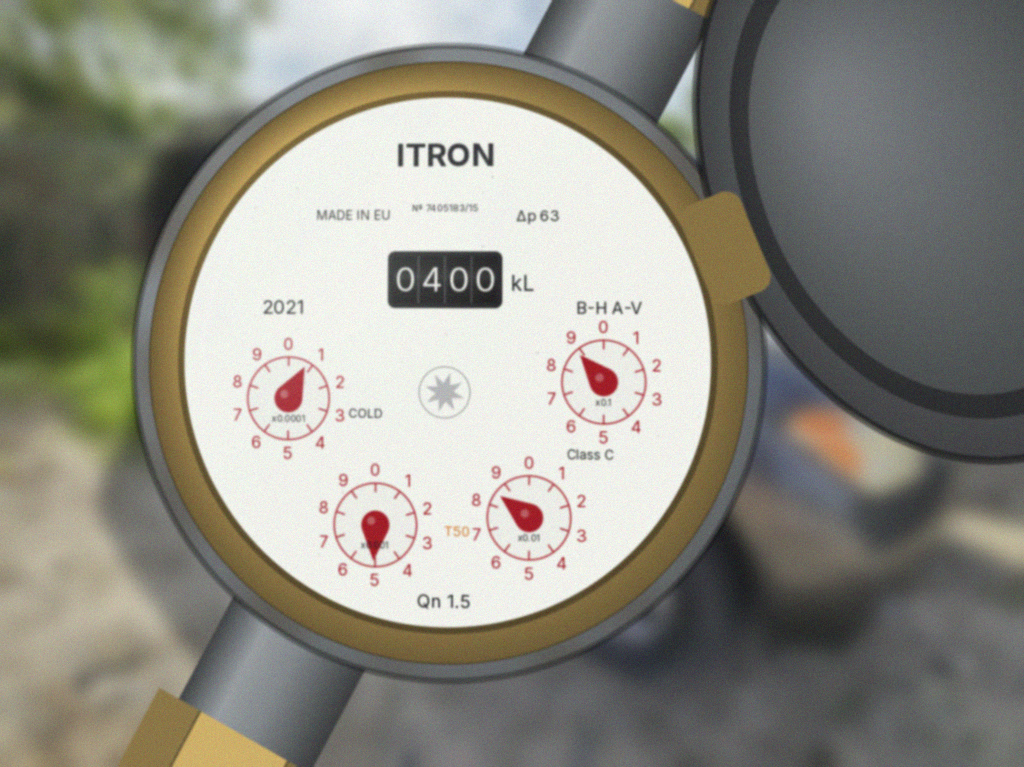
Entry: 400.8850 kL
